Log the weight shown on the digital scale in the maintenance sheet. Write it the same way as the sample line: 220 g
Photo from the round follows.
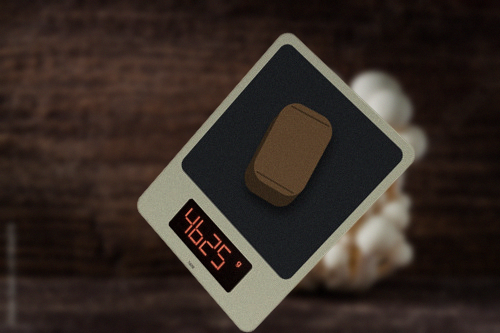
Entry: 4625 g
